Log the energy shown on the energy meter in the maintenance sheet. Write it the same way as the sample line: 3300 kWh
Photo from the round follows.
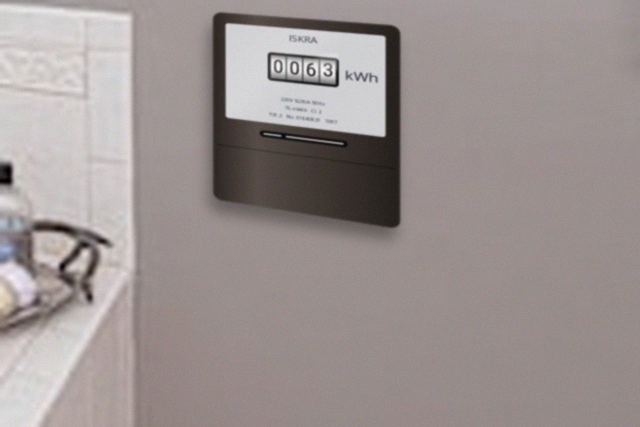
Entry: 63 kWh
